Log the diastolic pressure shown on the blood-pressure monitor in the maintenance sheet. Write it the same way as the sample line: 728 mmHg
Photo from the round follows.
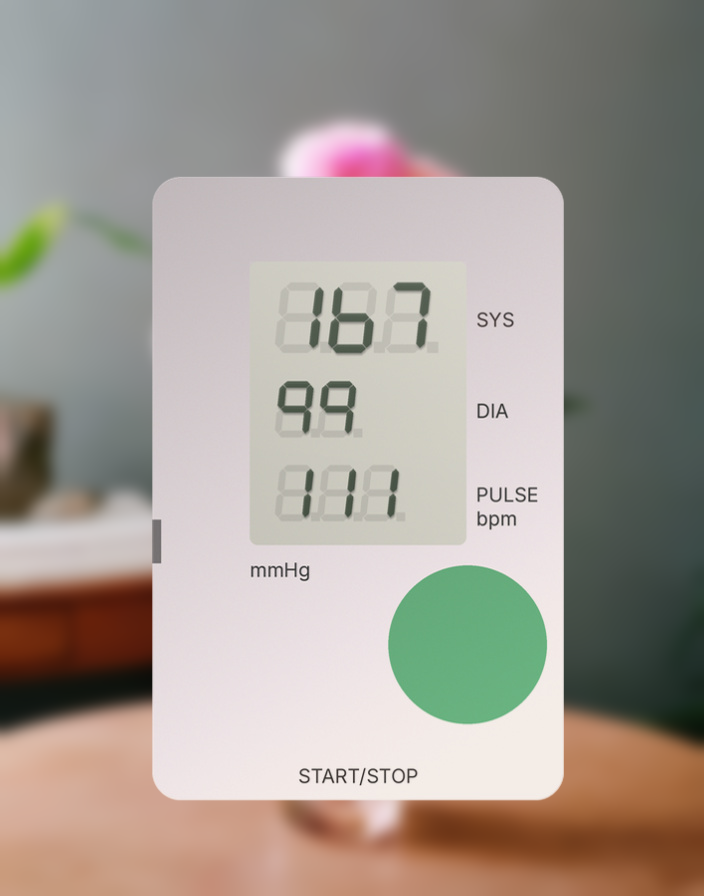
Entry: 99 mmHg
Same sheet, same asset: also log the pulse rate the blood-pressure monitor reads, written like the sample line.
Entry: 111 bpm
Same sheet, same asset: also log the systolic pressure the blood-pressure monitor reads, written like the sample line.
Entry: 167 mmHg
